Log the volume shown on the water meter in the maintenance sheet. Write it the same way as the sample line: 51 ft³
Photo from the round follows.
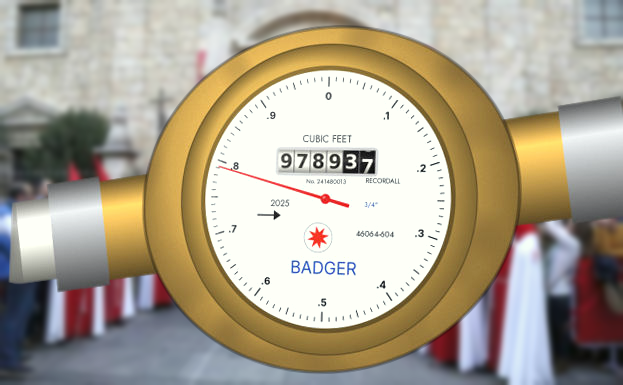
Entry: 978936.79 ft³
